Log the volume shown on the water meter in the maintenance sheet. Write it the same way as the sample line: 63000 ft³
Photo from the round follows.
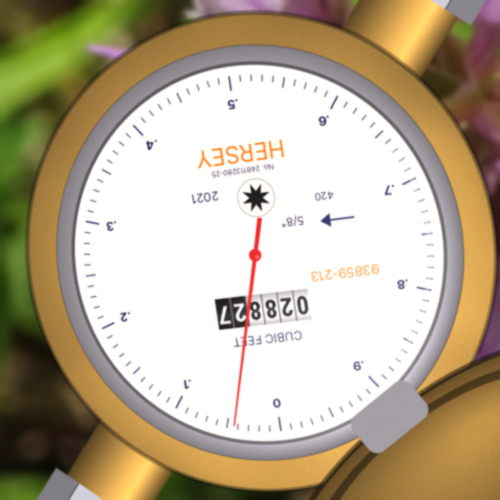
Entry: 28827.04 ft³
